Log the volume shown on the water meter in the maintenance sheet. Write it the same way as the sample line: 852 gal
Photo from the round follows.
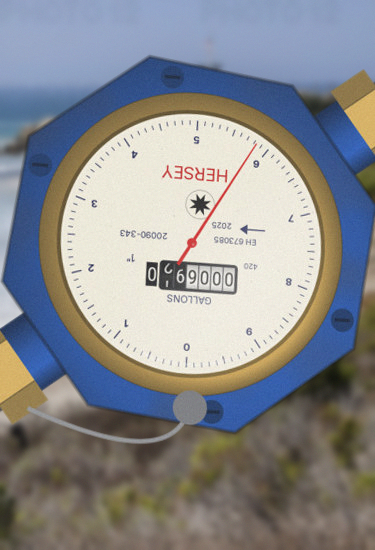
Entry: 6915.8 gal
